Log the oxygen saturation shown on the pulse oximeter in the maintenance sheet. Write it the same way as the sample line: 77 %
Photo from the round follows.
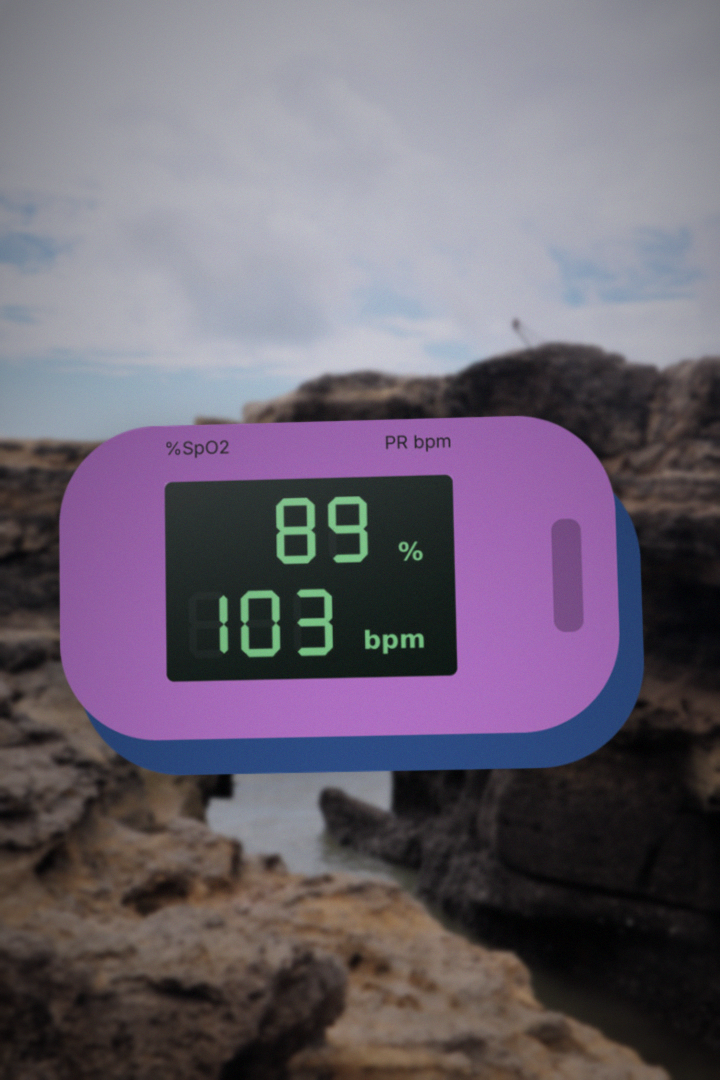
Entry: 89 %
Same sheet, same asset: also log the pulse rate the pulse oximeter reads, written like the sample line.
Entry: 103 bpm
